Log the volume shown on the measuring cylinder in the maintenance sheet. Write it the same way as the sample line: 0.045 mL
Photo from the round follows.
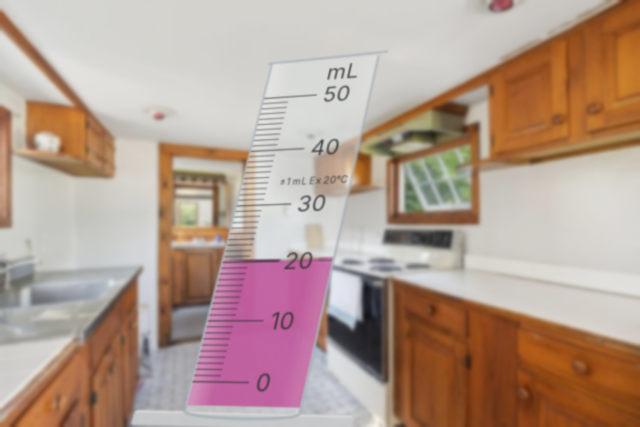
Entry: 20 mL
